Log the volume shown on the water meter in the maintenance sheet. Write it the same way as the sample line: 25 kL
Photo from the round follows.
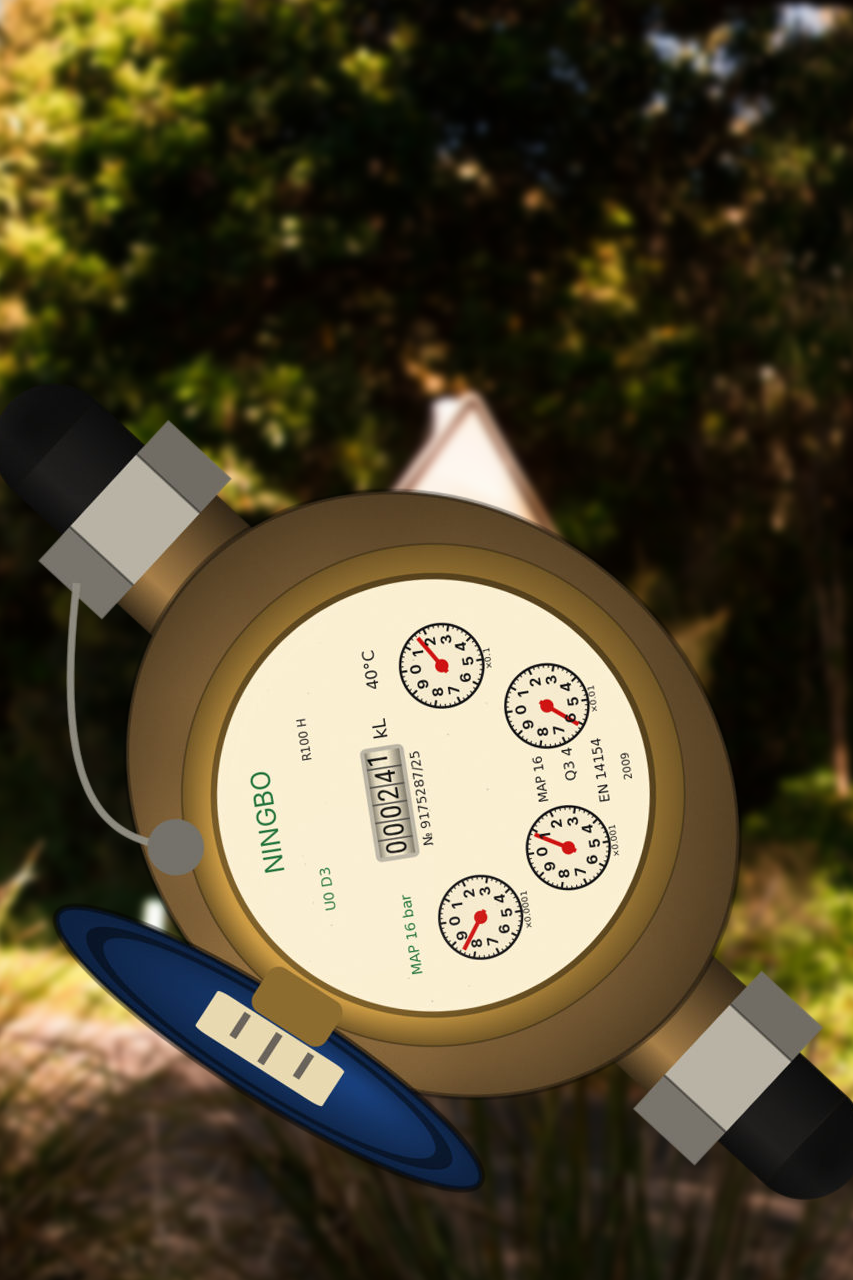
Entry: 241.1608 kL
